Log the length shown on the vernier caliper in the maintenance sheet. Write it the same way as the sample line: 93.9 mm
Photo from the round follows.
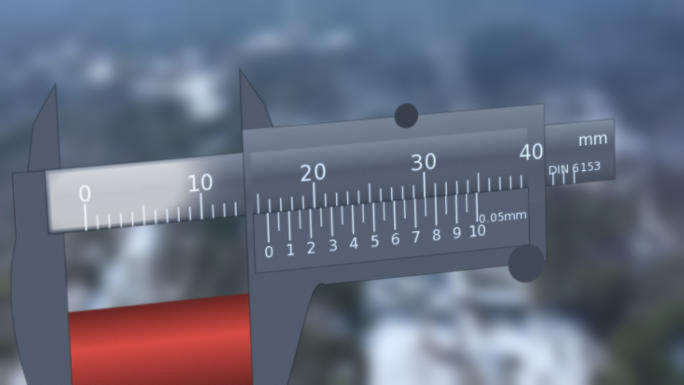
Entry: 15.8 mm
